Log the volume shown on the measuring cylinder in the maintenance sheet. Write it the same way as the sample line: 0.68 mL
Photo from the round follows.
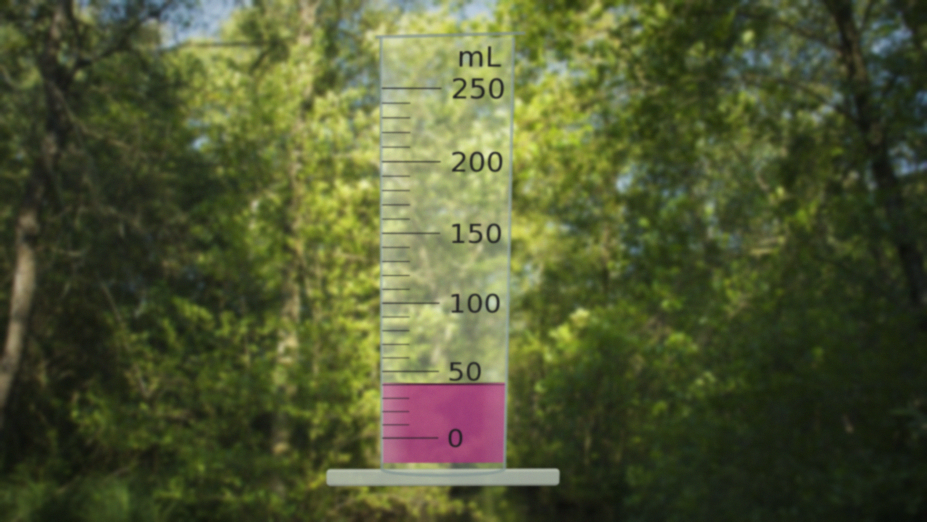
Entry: 40 mL
